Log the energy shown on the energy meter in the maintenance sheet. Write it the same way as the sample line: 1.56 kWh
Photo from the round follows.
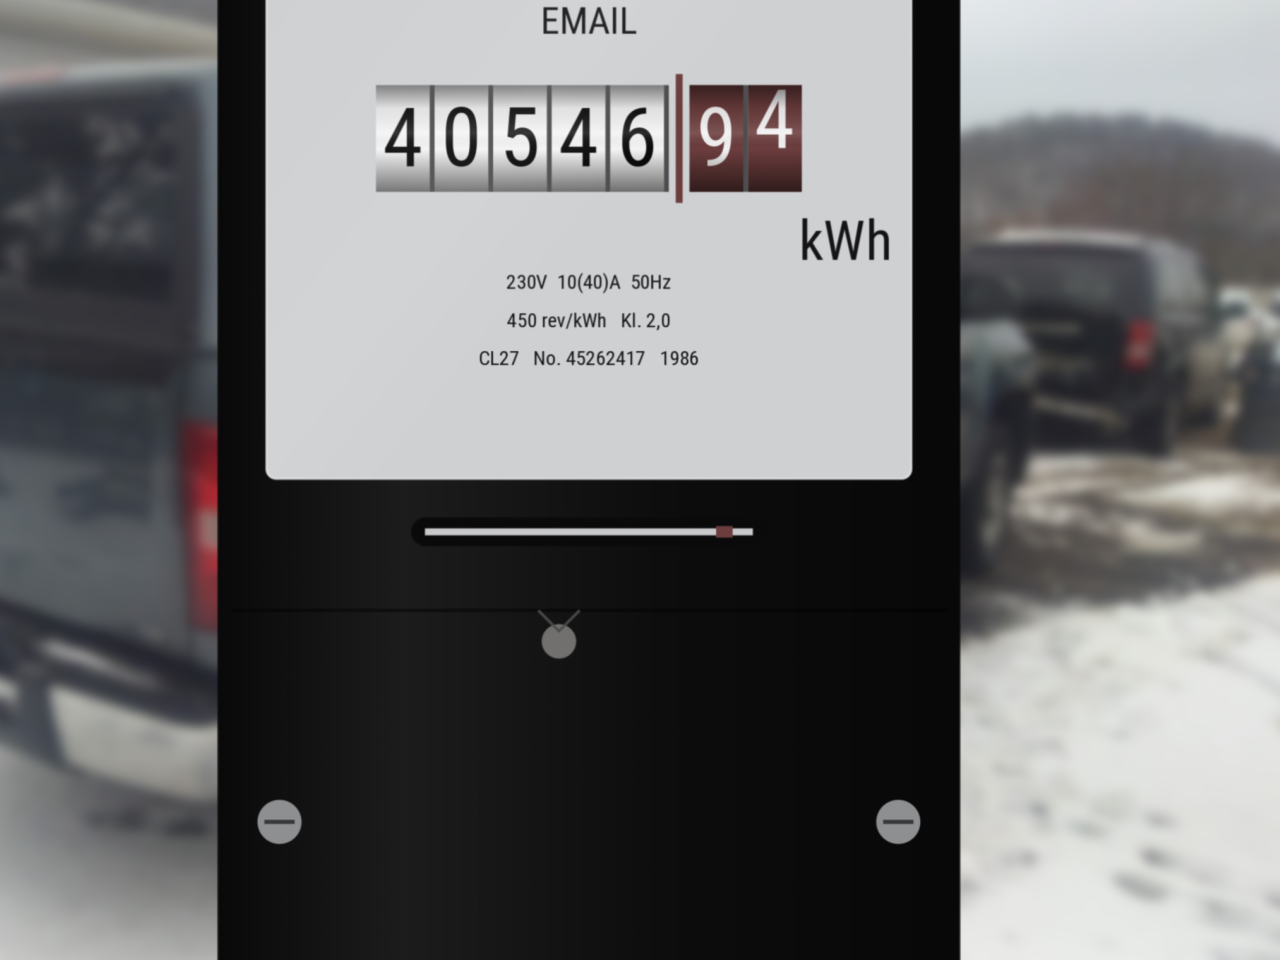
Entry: 40546.94 kWh
